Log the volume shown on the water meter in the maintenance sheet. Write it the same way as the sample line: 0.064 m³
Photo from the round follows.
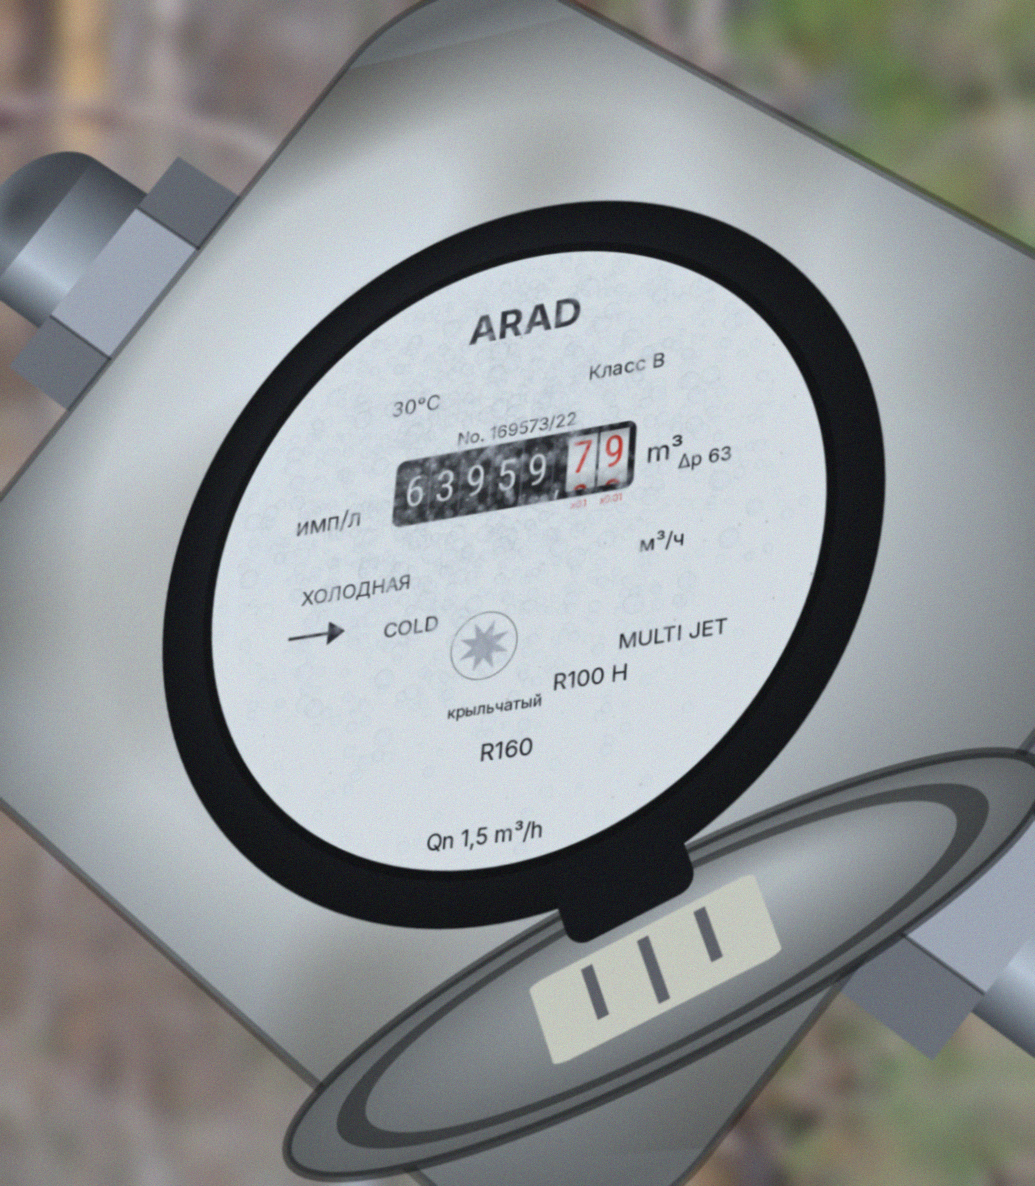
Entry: 63959.79 m³
